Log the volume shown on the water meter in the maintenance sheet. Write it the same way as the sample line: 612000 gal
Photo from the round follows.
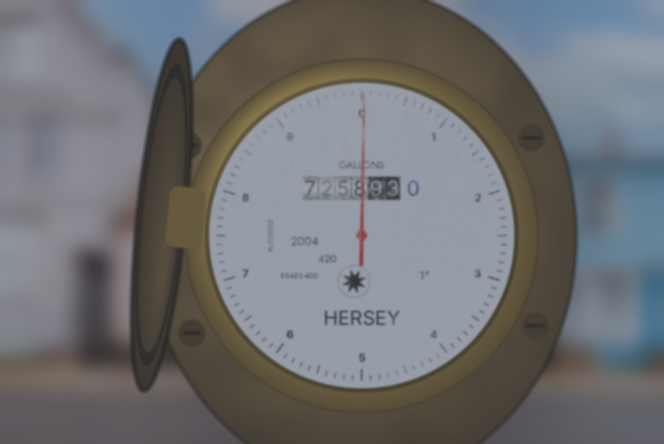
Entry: 7258930.0 gal
